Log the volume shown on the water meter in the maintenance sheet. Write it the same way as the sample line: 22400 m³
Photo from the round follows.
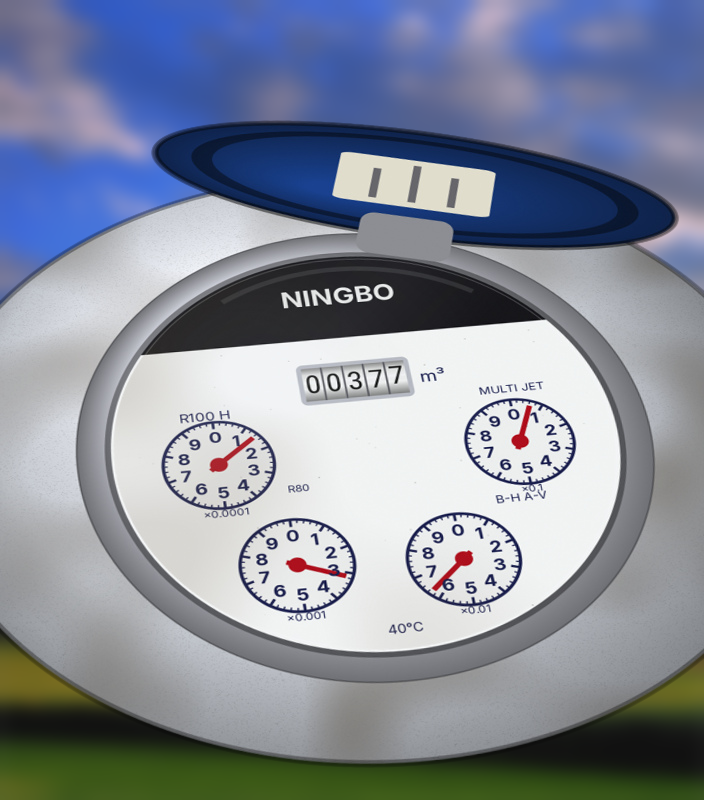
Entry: 377.0631 m³
